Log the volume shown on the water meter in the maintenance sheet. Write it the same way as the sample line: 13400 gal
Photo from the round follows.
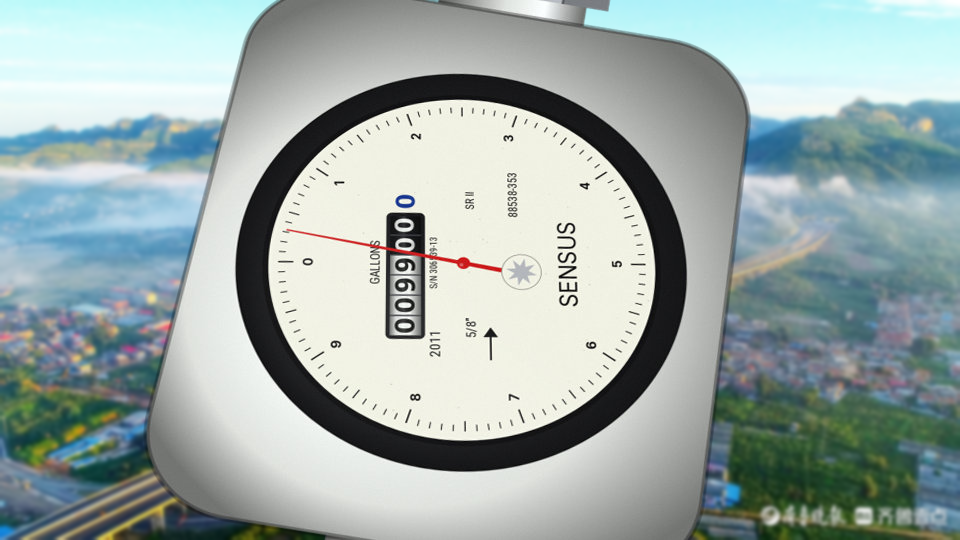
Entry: 99000.3 gal
